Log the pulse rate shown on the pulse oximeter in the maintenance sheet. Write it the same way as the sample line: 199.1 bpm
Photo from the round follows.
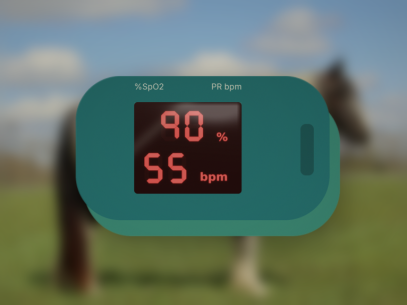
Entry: 55 bpm
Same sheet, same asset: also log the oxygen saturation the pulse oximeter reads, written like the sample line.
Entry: 90 %
